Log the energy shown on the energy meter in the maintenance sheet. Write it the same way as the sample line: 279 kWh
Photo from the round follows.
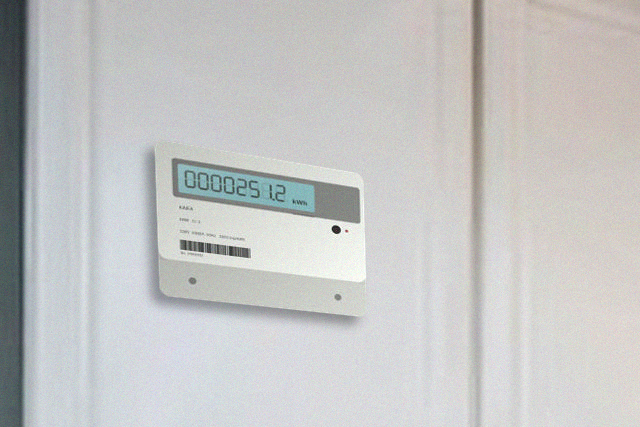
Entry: 251.2 kWh
